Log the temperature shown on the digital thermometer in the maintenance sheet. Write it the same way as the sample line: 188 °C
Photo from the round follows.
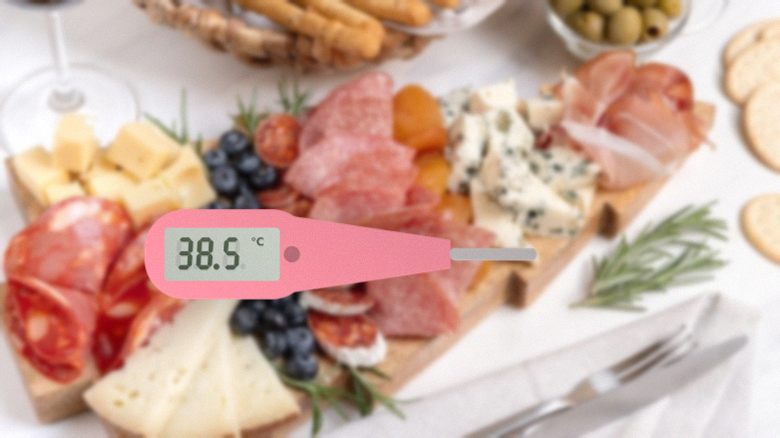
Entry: 38.5 °C
